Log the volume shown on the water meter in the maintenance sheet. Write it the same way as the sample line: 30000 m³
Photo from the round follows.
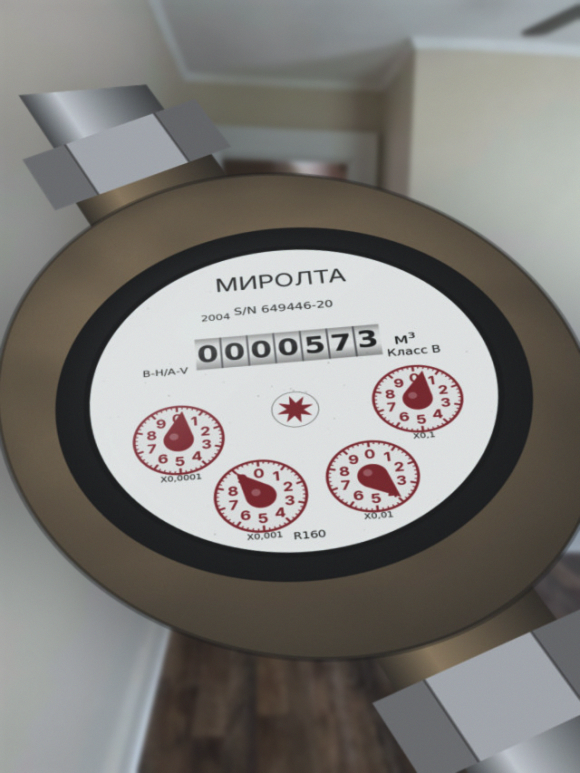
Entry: 573.0390 m³
